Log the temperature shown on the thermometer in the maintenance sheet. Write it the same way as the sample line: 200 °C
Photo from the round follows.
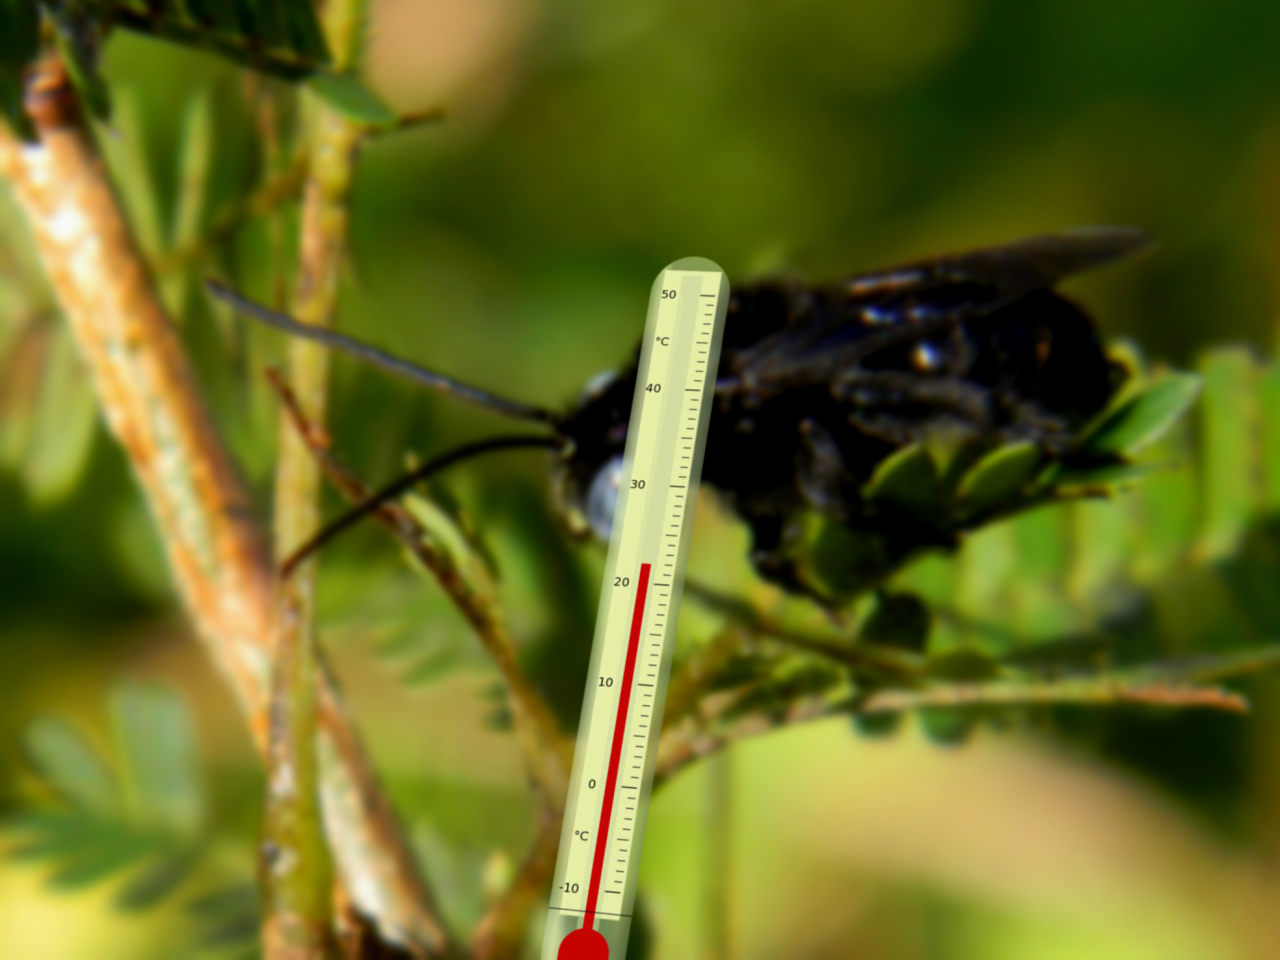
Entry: 22 °C
